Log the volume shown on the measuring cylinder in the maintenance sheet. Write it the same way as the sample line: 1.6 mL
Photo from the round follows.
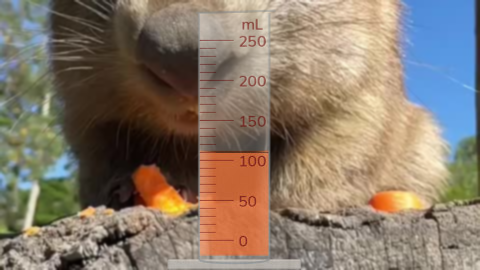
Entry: 110 mL
